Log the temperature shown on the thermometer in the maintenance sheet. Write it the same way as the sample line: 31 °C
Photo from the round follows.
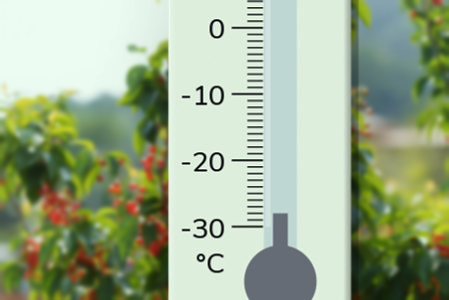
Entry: -28 °C
